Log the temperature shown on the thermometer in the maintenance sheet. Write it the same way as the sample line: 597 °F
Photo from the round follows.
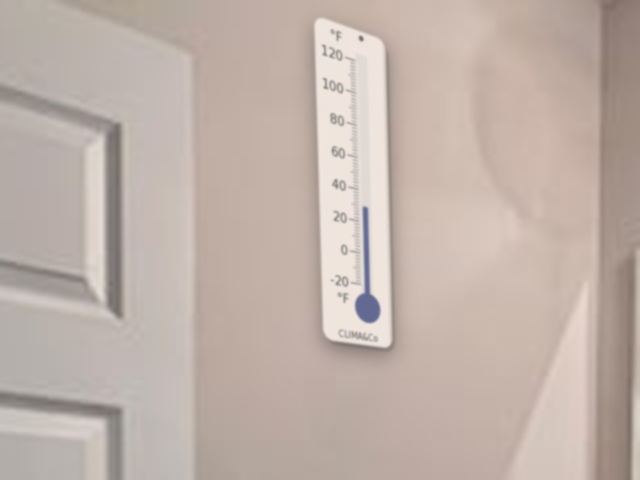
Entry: 30 °F
